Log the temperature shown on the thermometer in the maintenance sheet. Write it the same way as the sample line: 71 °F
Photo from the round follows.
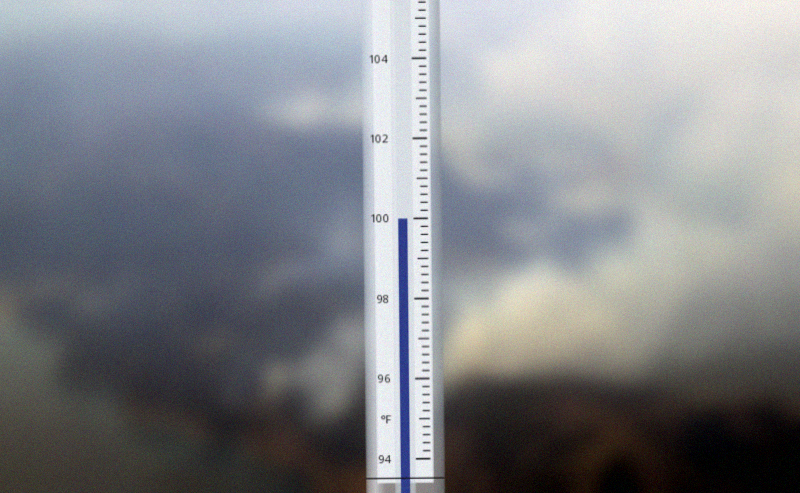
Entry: 100 °F
